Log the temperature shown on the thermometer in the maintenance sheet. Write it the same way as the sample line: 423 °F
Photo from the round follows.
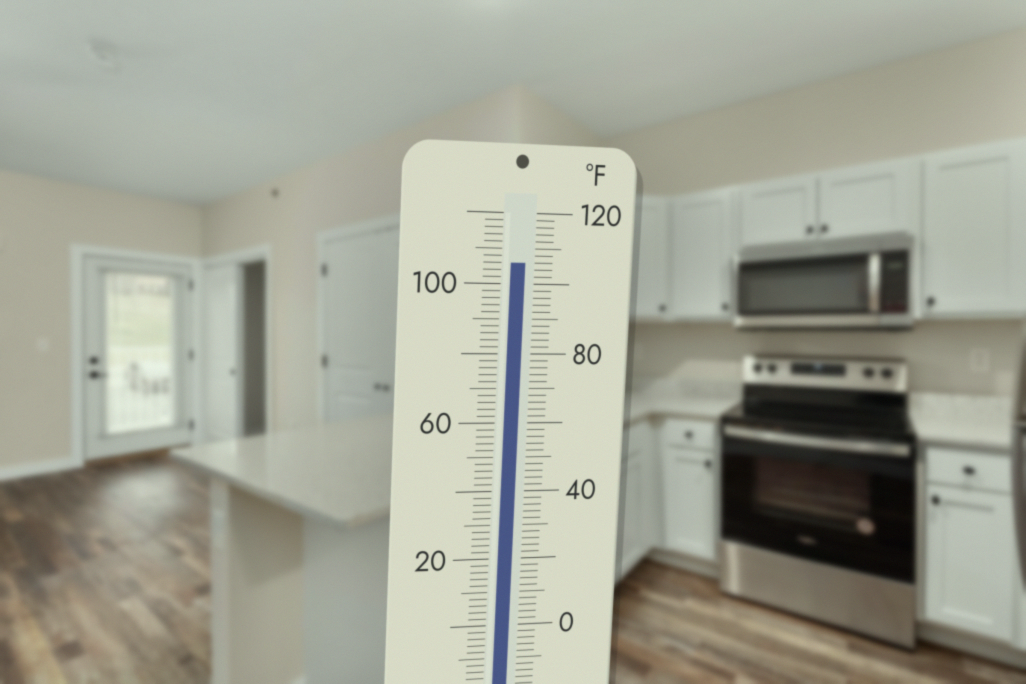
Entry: 106 °F
